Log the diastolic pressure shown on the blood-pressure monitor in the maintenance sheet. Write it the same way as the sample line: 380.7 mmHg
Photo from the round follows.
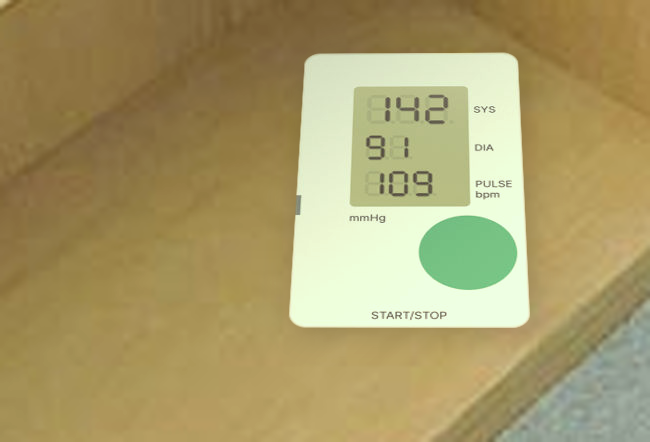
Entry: 91 mmHg
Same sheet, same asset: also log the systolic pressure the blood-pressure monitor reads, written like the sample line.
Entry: 142 mmHg
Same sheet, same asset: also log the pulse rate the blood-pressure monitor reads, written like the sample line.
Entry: 109 bpm
